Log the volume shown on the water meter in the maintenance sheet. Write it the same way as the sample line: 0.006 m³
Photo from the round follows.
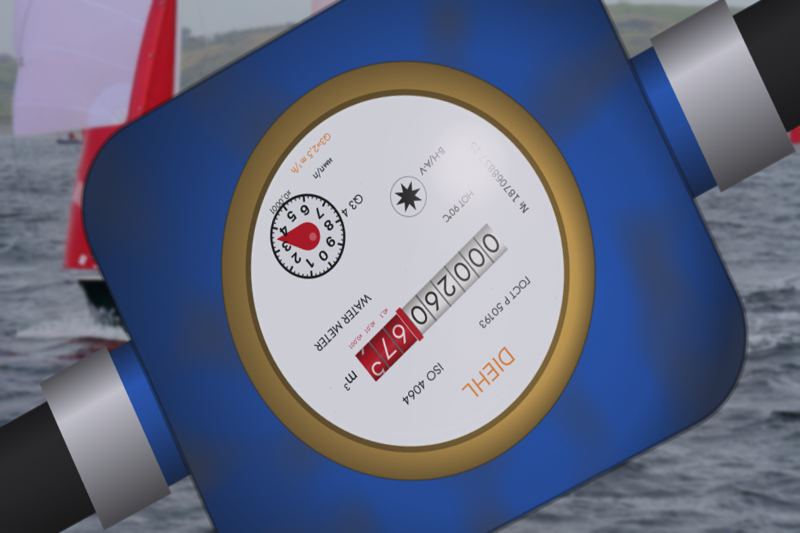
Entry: 260.6753 m³
